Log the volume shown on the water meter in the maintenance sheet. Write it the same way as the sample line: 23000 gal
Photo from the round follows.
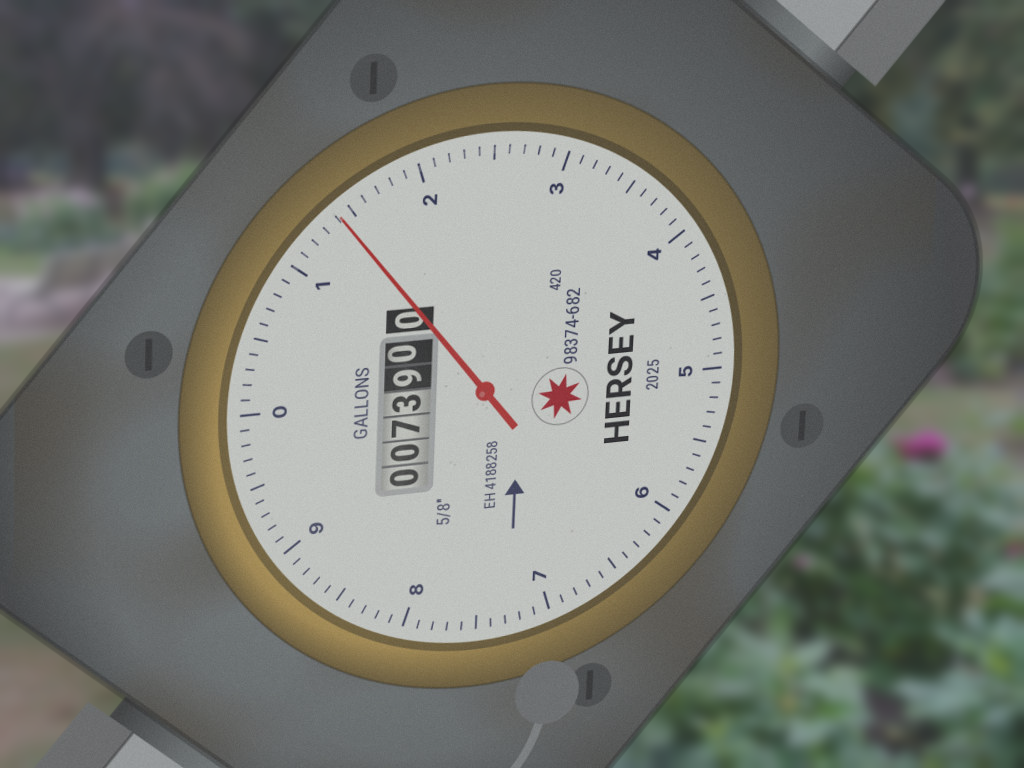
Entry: 73901.4 gal
